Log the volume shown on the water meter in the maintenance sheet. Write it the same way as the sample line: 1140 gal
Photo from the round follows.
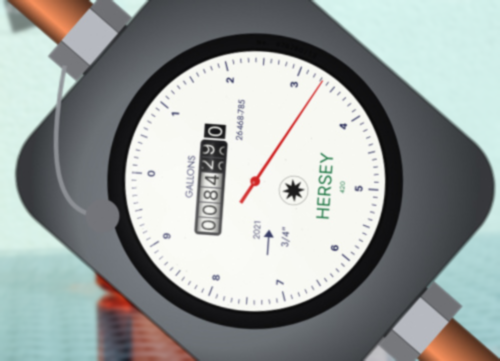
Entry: 84293.3 gal
